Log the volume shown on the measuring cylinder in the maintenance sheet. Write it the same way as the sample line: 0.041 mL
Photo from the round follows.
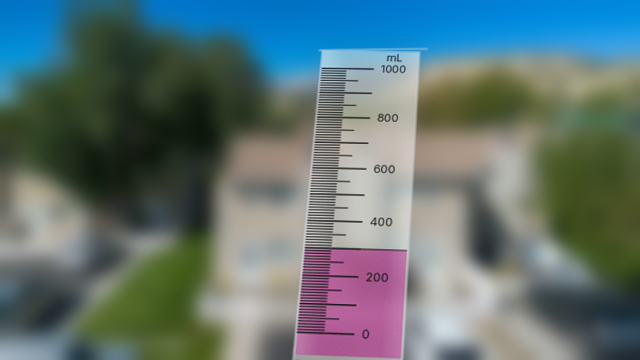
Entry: 300 mL
